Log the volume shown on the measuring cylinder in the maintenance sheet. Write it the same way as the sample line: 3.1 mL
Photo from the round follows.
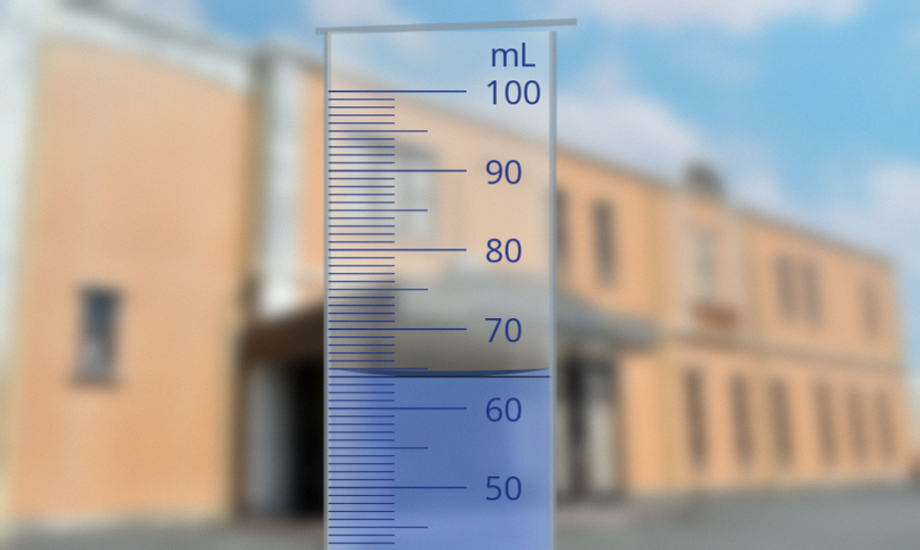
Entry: 64 mL
